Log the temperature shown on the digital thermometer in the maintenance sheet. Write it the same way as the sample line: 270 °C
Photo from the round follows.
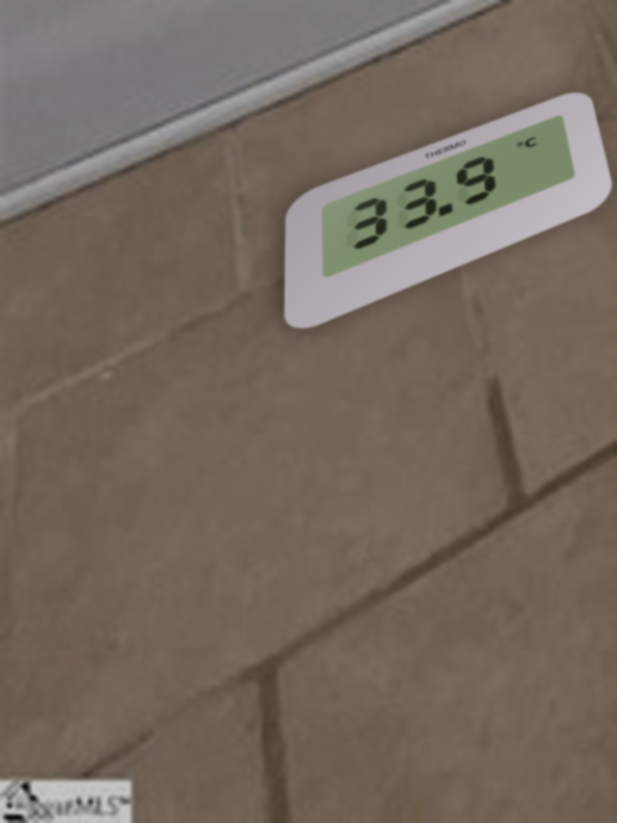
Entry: 33.9 °C
